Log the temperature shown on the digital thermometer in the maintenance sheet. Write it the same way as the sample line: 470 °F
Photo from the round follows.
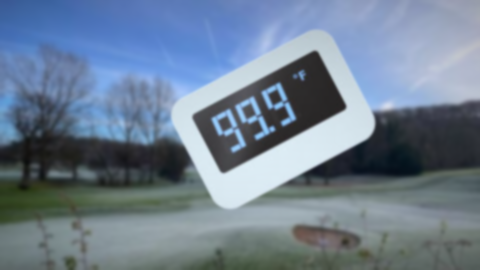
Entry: 99.9 °F
